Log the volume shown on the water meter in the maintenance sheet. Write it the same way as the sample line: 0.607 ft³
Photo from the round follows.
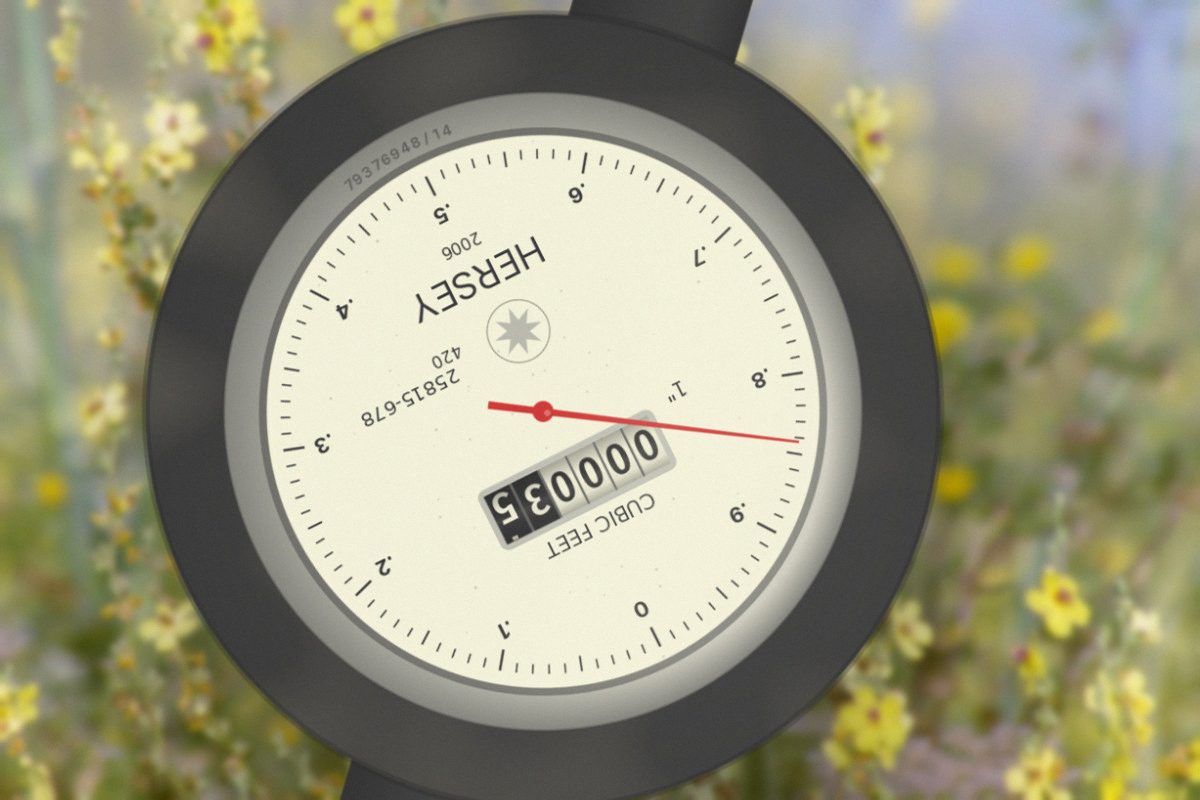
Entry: 34.84 ft³
